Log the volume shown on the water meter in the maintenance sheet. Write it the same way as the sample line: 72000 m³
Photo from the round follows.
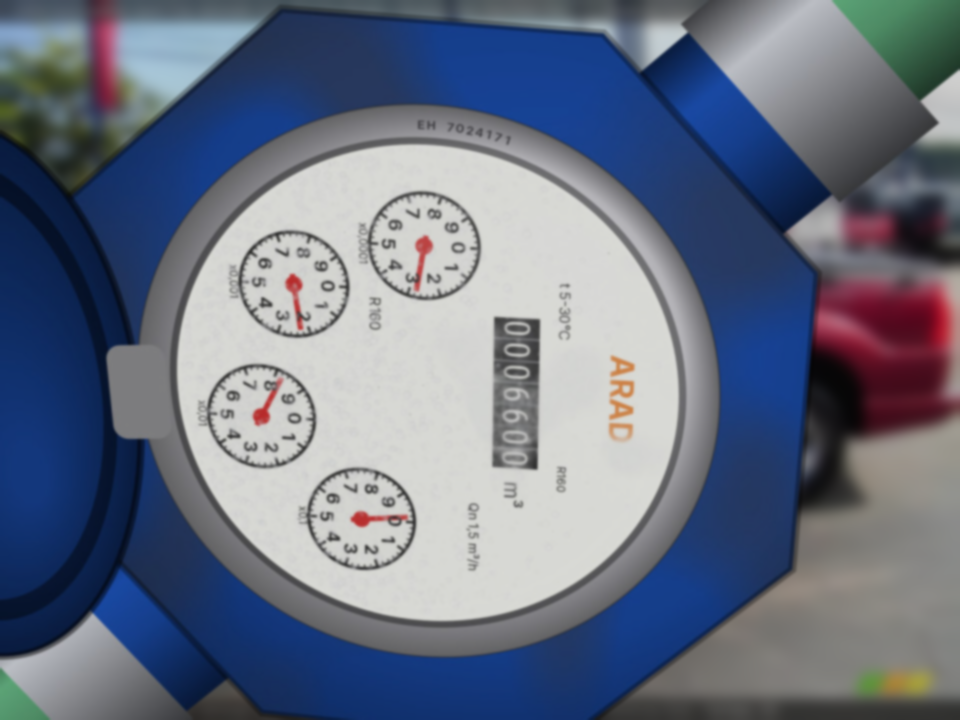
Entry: 6599.9822 m³
